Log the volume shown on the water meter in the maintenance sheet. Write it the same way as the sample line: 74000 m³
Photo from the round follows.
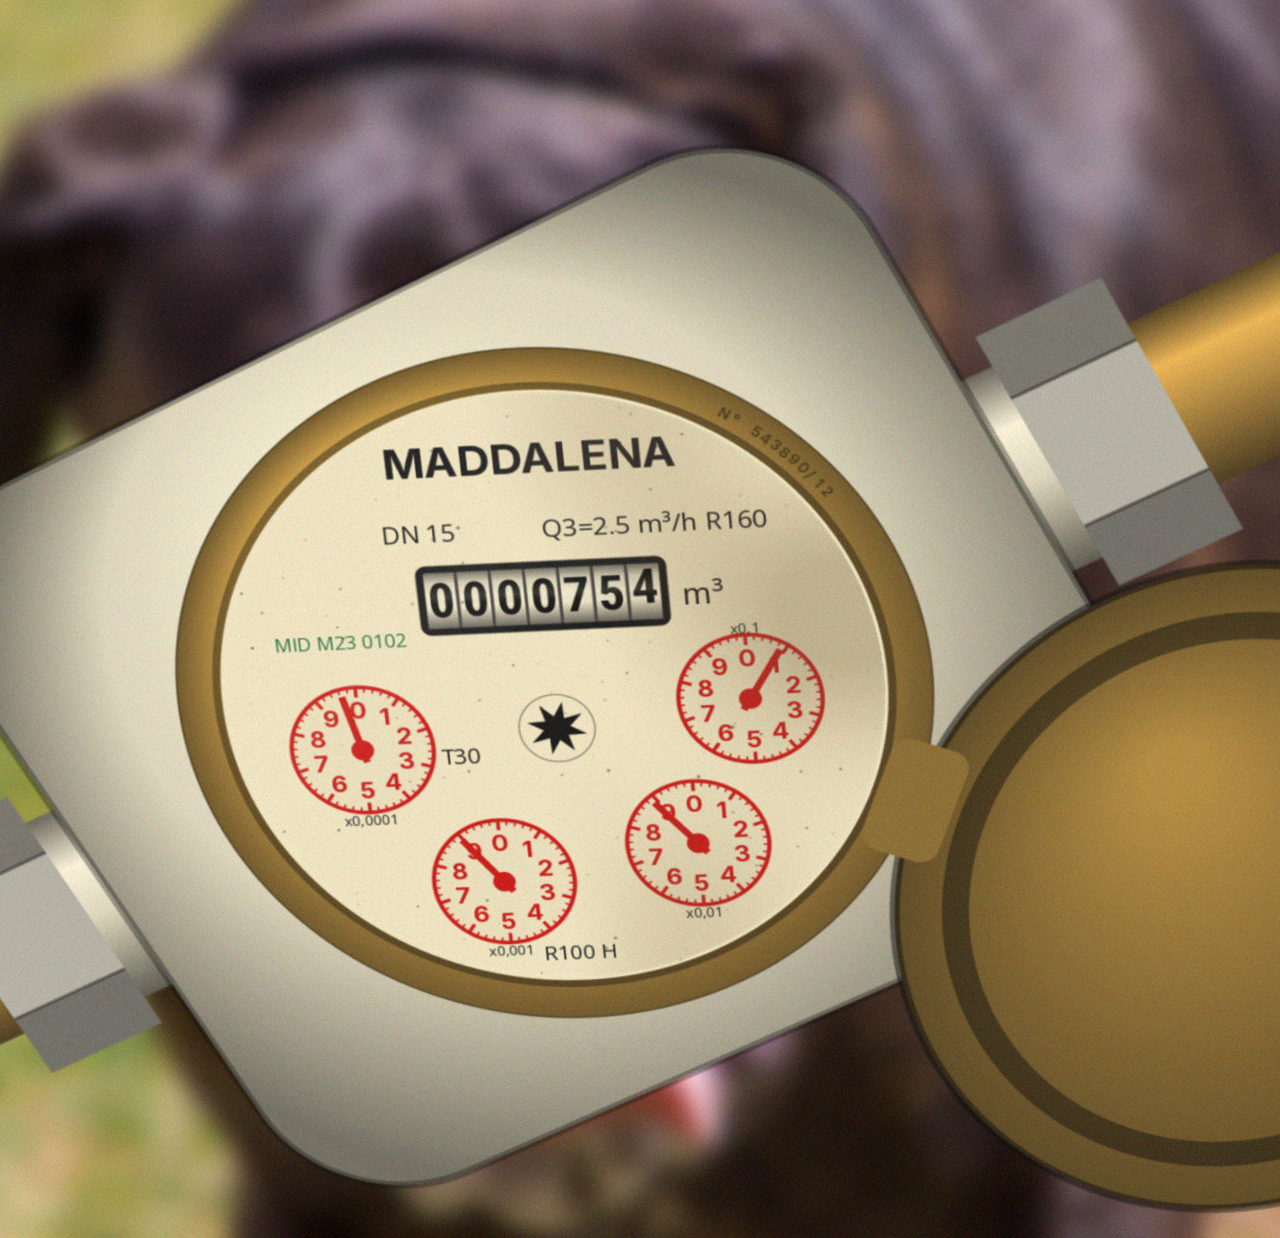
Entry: 754.0889 m³
